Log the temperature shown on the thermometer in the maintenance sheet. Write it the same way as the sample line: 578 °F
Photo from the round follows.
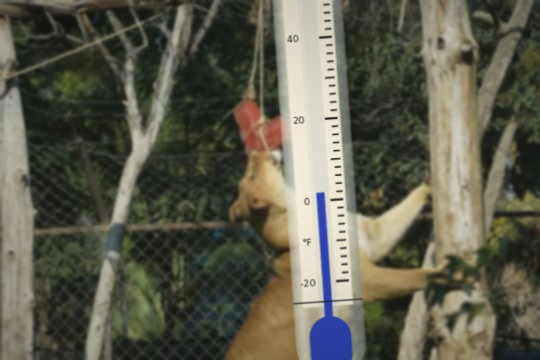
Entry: 2 °F
